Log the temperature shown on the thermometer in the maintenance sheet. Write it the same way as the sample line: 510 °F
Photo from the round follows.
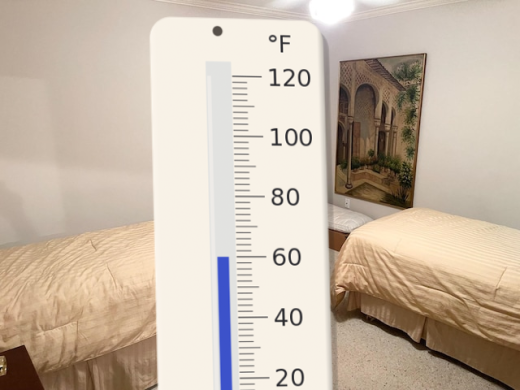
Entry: 60 °F
